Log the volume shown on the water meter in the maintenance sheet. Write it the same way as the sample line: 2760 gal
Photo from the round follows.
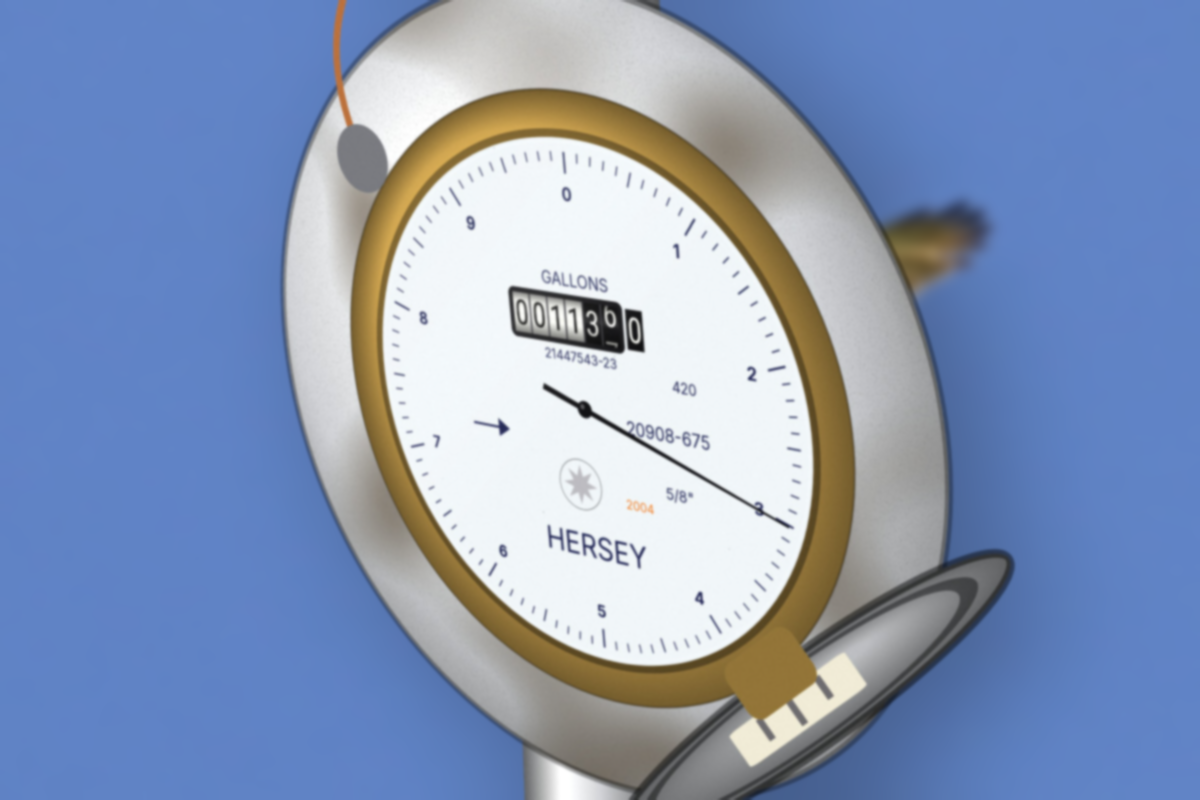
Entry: 11363.0 gal
